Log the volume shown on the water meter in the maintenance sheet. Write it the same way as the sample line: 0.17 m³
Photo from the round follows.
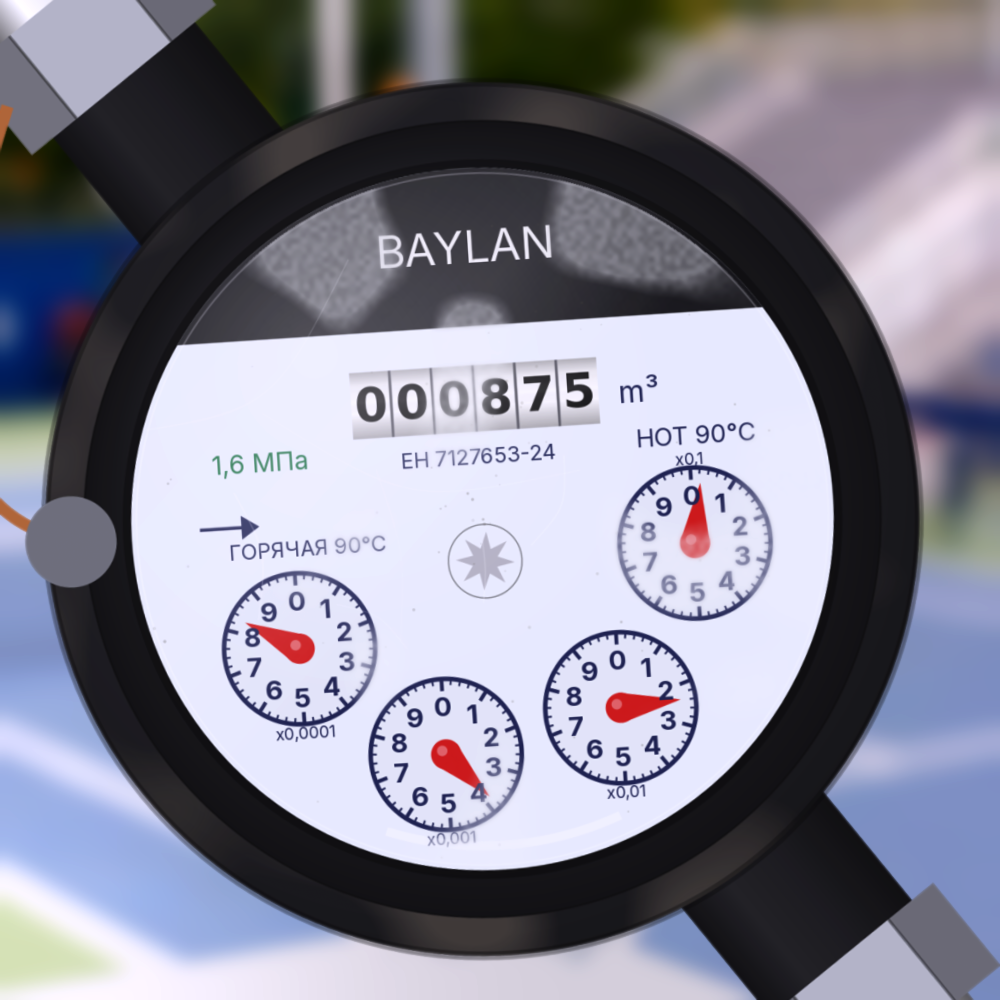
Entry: 875.0238 m³
